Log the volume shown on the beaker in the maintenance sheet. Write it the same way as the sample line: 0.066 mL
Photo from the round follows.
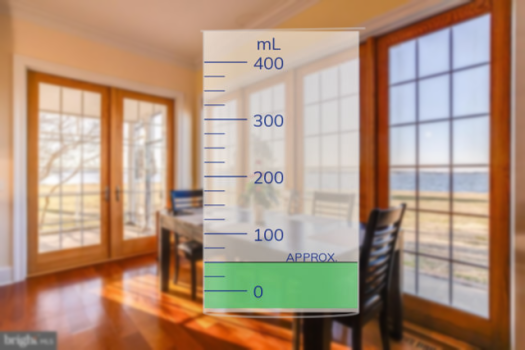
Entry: 50 mL
